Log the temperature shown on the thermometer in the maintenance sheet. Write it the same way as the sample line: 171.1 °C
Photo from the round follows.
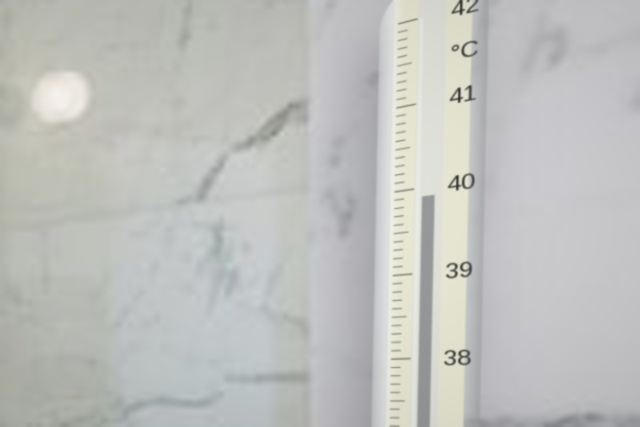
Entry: 39.9 °C
